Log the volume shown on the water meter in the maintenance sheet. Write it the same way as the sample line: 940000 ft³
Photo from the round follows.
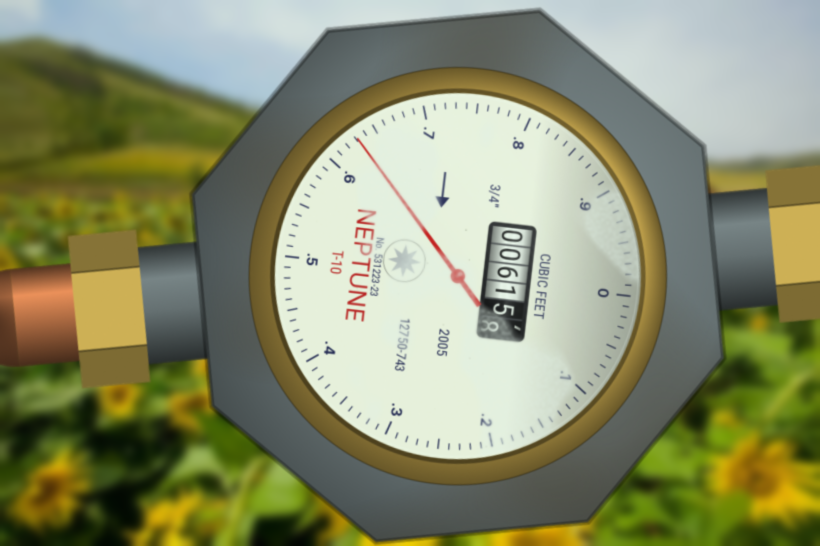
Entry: 6157.63 ft³
